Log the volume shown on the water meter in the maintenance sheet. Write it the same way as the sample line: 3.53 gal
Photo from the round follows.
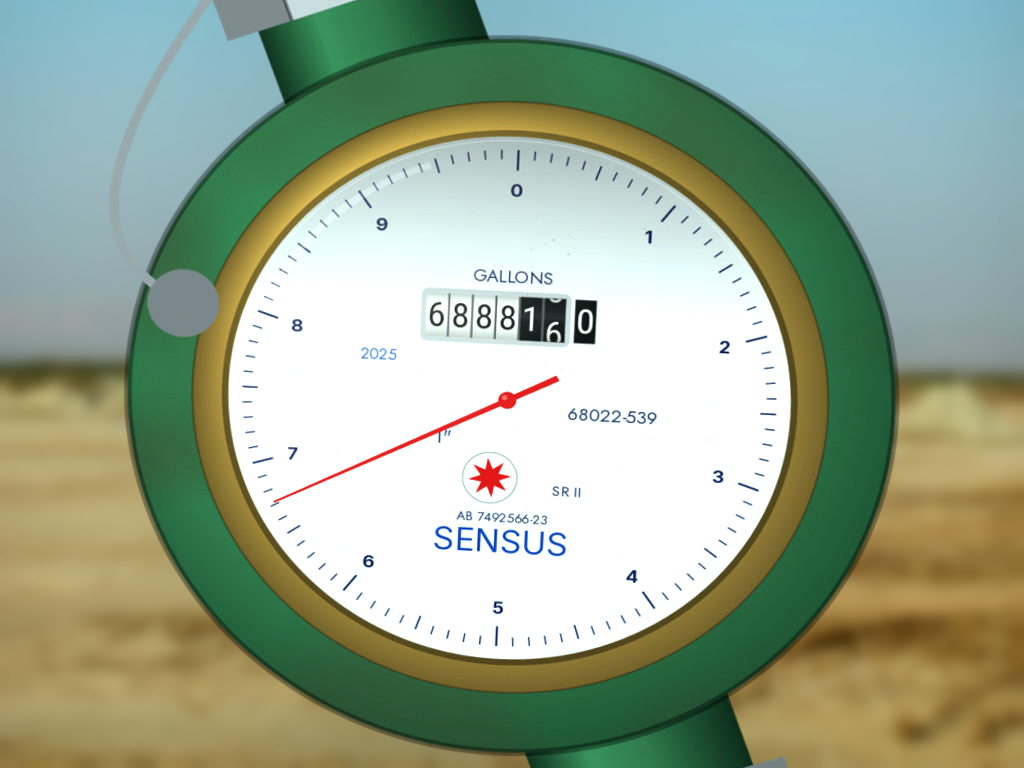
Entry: 6888156.7 gal
